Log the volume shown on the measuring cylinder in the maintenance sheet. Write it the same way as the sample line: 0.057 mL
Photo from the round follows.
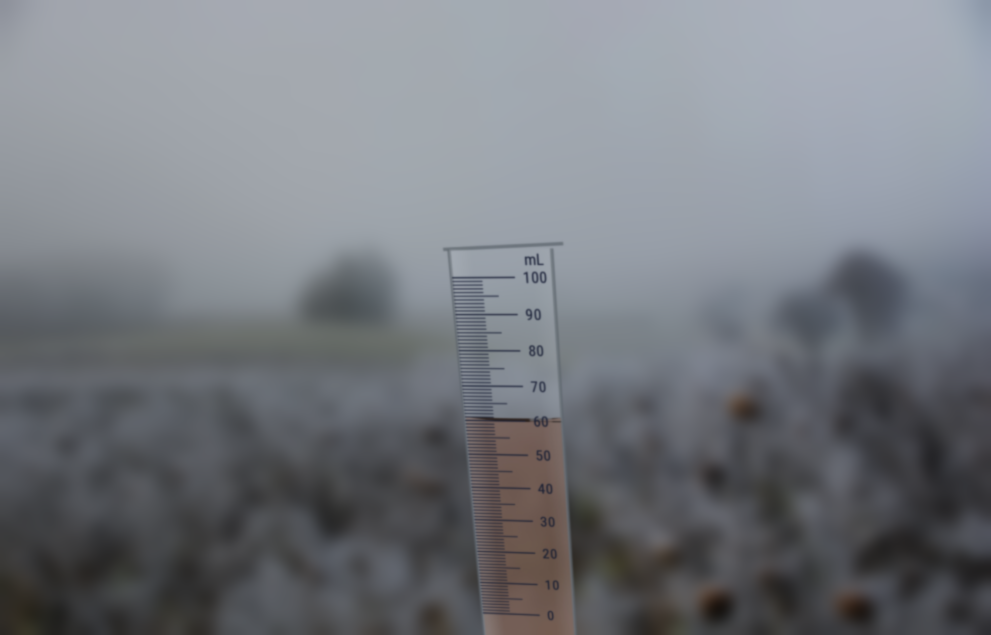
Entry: 60 mL
